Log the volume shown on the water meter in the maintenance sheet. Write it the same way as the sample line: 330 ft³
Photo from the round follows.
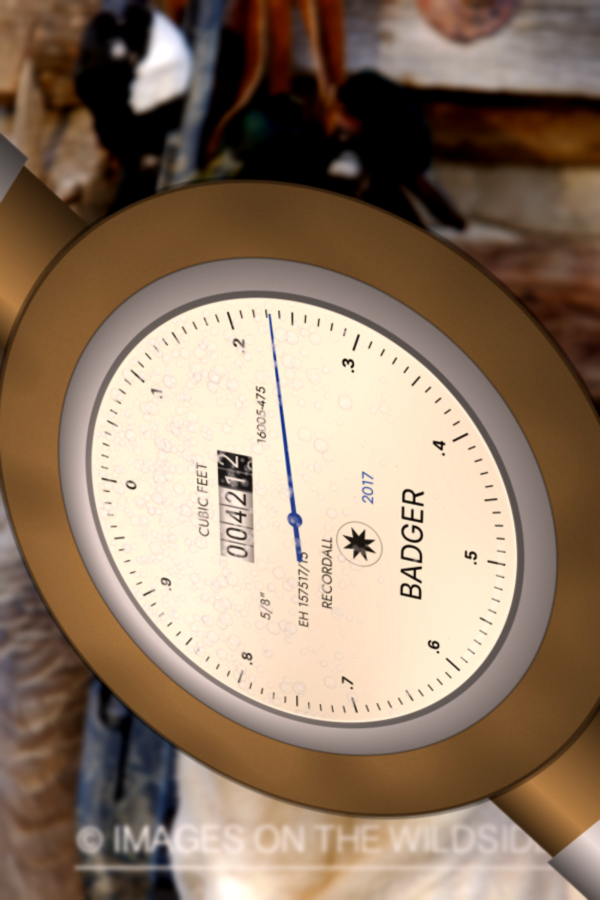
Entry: 4212.23 ft³
